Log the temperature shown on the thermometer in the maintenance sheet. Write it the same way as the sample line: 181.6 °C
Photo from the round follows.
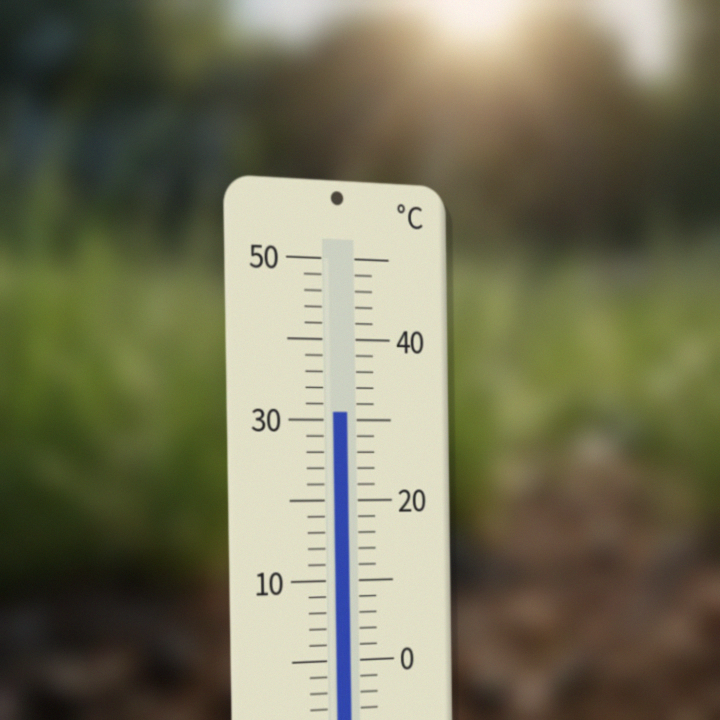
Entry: 31 °C
